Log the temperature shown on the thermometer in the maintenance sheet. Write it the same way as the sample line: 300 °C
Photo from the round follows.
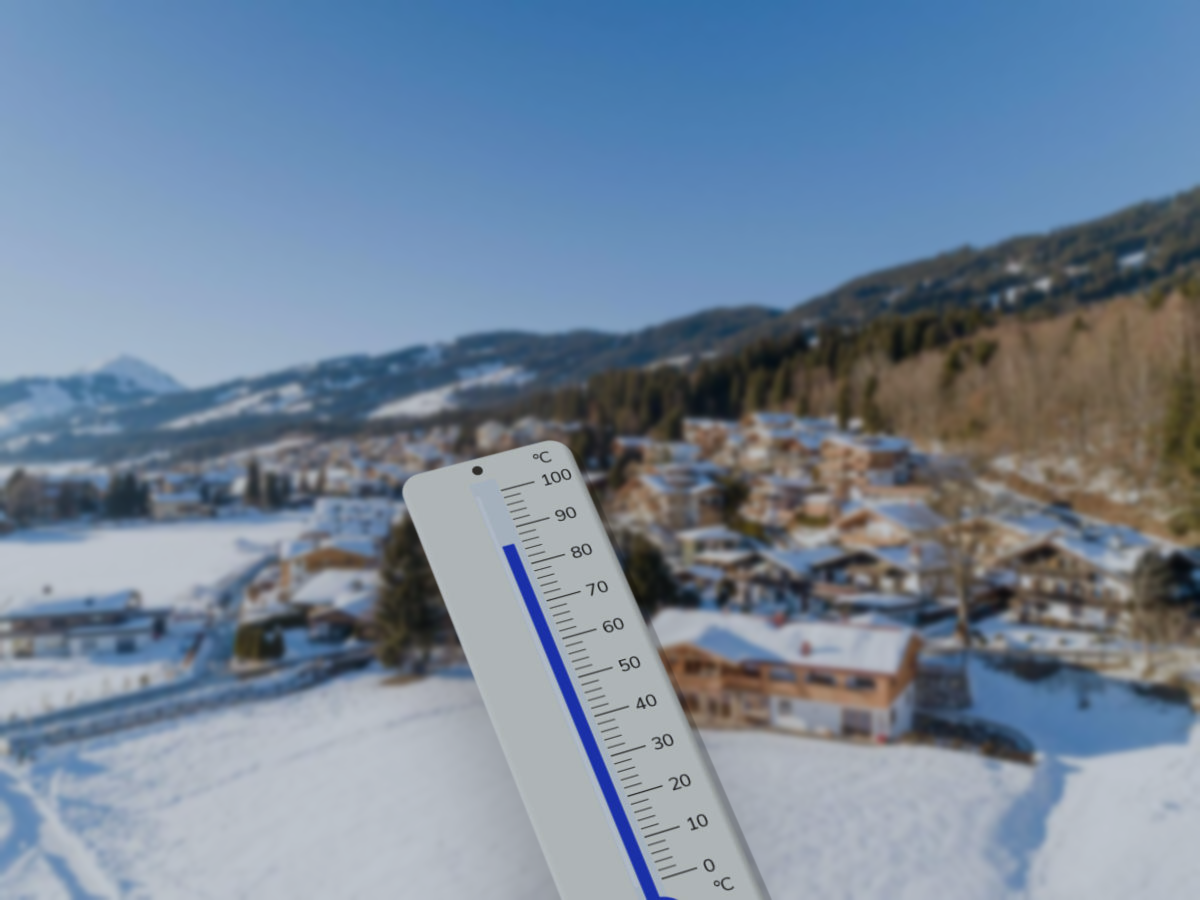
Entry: 86 °C
